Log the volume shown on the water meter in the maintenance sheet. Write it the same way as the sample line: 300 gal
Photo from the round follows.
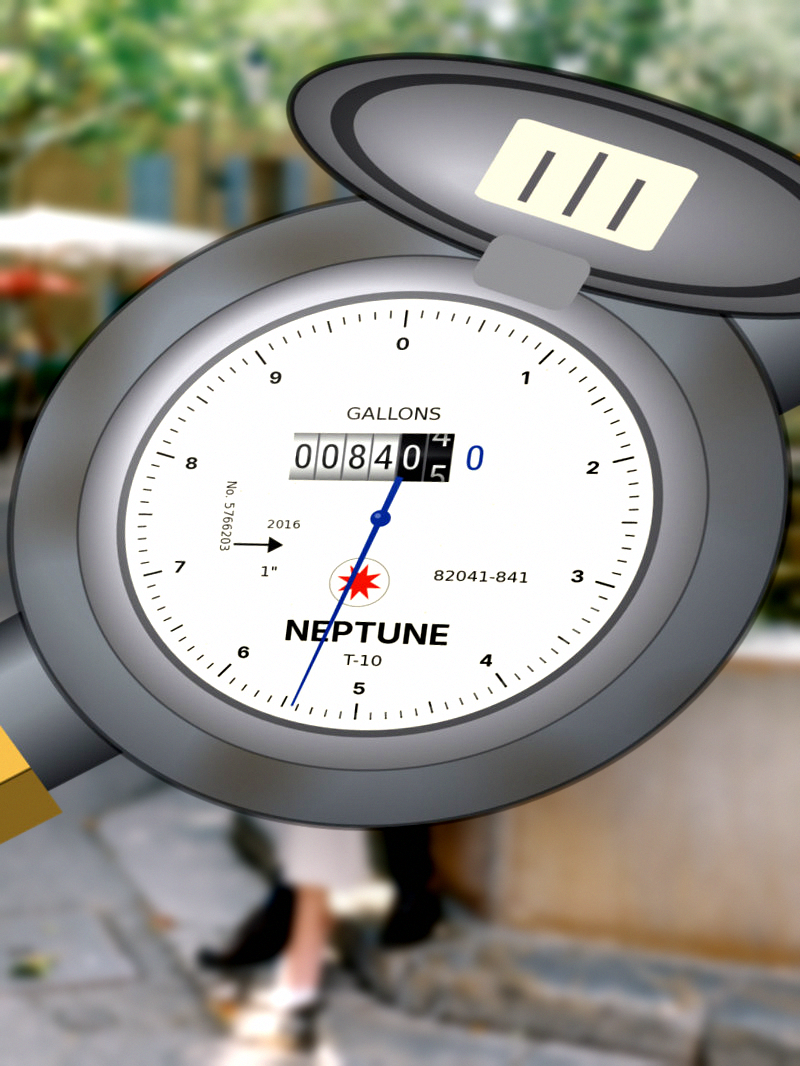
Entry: 84045.4 gal
